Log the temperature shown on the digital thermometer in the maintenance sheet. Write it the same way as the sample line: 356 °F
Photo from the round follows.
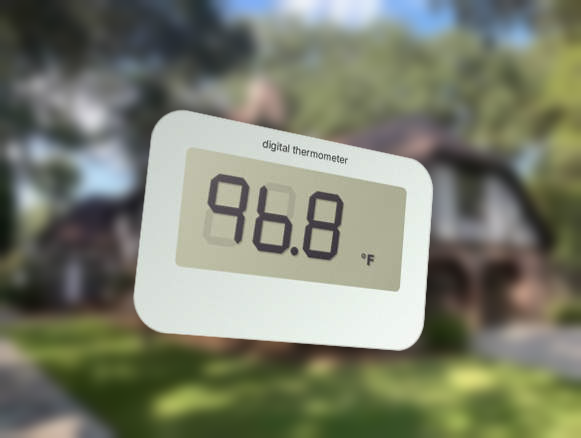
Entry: 96.8 °F
